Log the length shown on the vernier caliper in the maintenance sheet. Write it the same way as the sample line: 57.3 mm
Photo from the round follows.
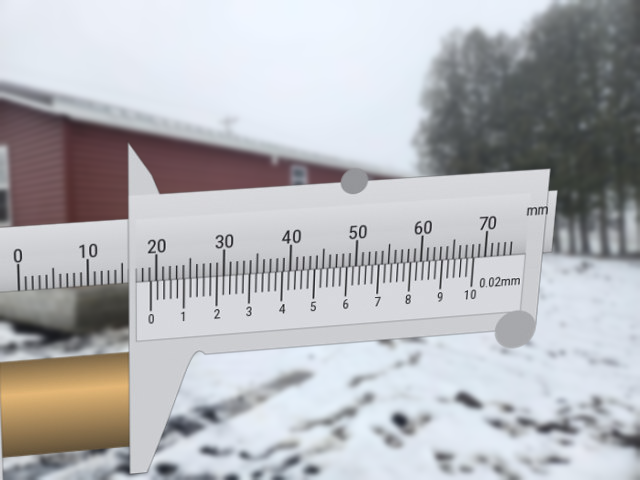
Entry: 19.2 mm
